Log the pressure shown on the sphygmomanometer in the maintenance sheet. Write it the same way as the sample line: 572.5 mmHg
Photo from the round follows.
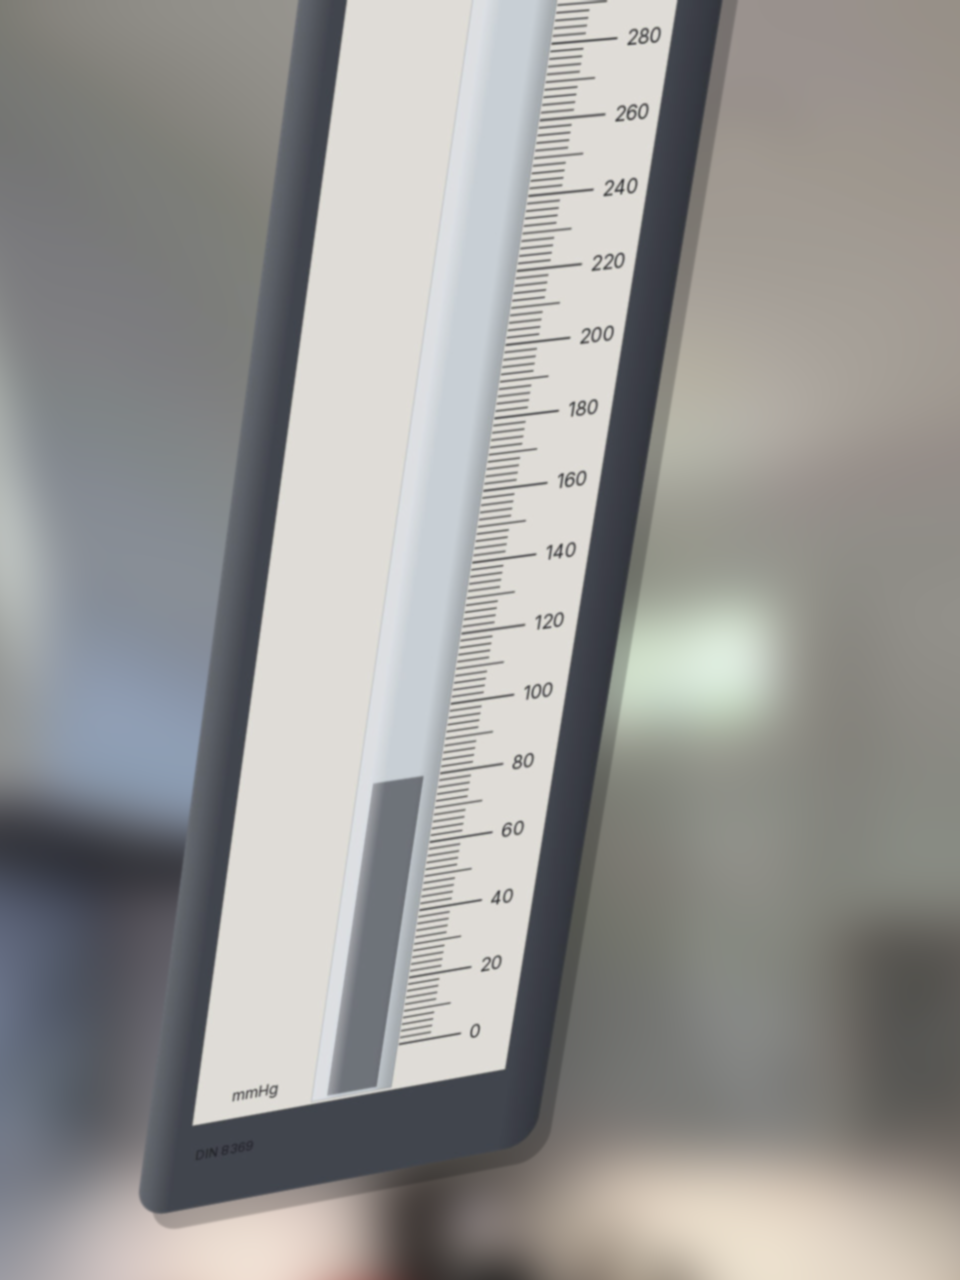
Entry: 80 mmHg
